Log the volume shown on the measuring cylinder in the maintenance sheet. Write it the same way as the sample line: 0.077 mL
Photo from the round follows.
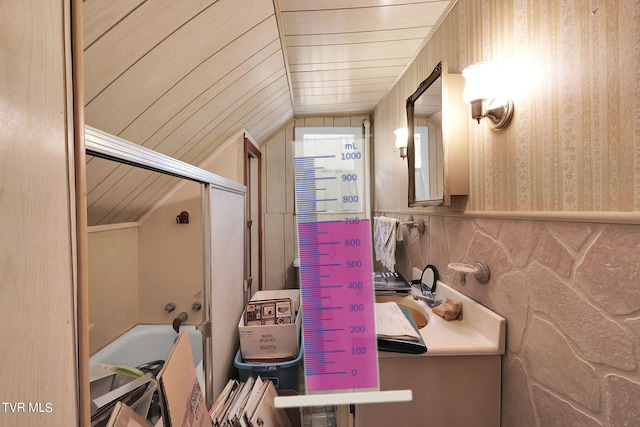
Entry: 700 mL
